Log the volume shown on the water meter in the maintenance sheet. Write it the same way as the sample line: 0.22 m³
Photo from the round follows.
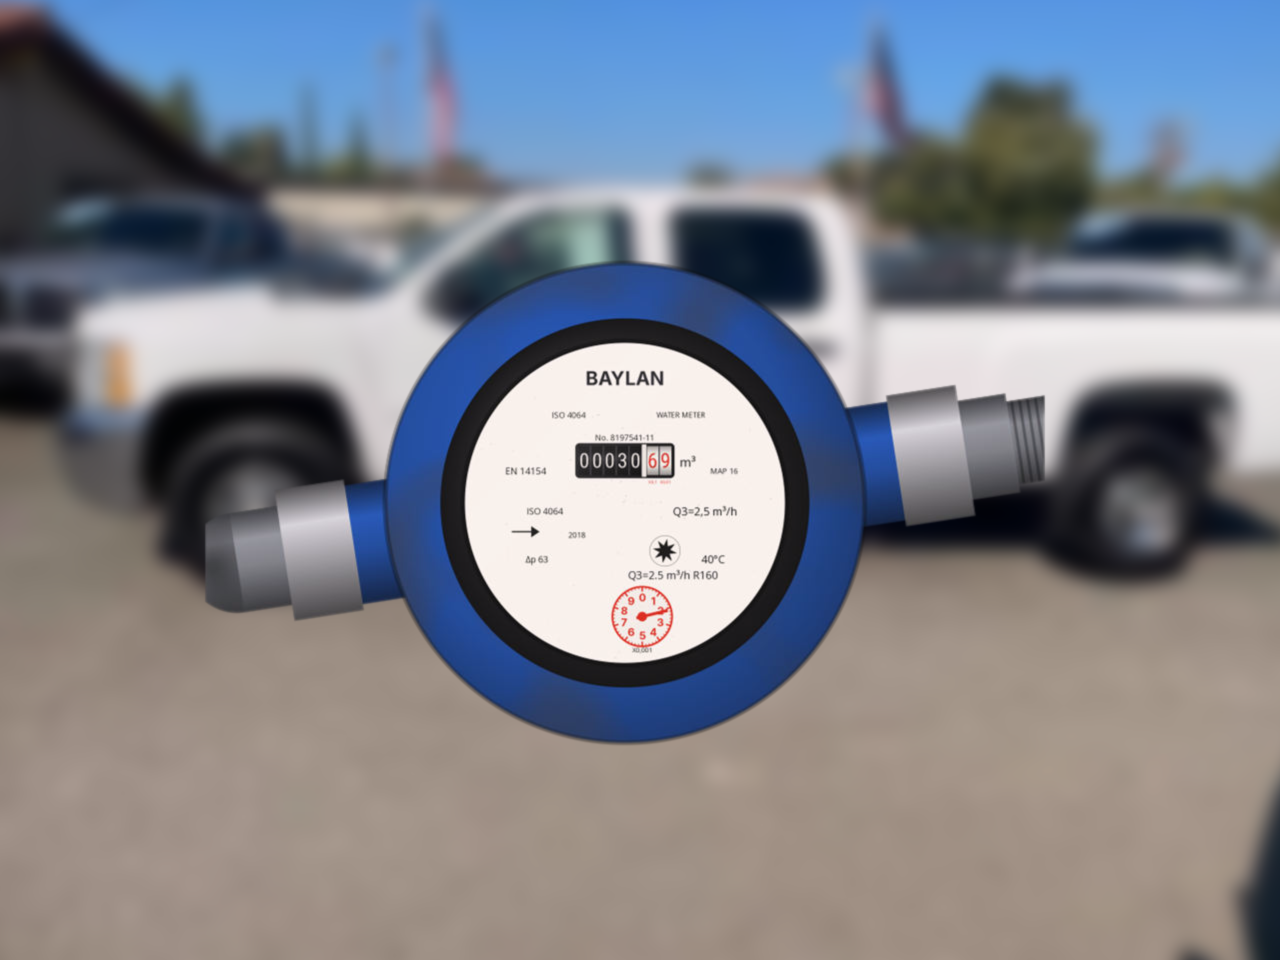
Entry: 30.692 m³
